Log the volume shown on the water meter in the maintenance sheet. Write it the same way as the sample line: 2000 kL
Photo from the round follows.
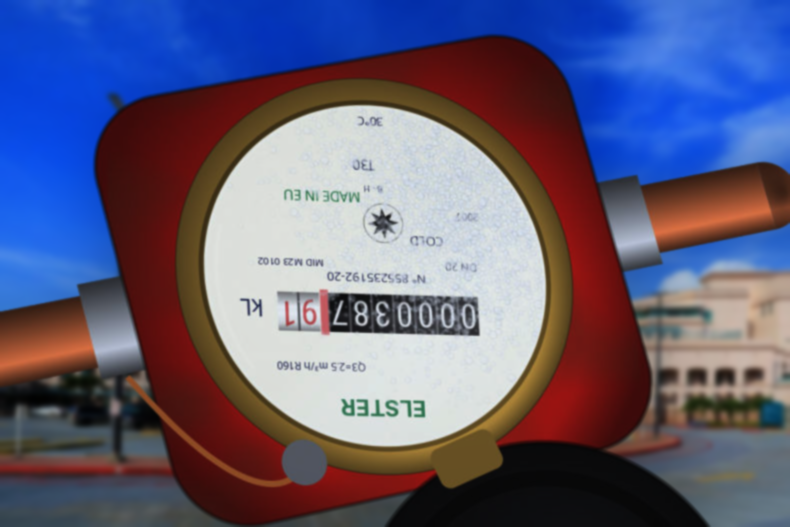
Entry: 387.91 kL
